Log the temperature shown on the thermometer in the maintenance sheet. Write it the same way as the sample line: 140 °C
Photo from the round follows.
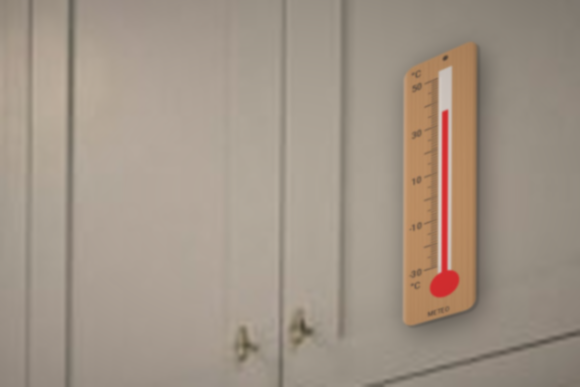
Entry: 35 °C
